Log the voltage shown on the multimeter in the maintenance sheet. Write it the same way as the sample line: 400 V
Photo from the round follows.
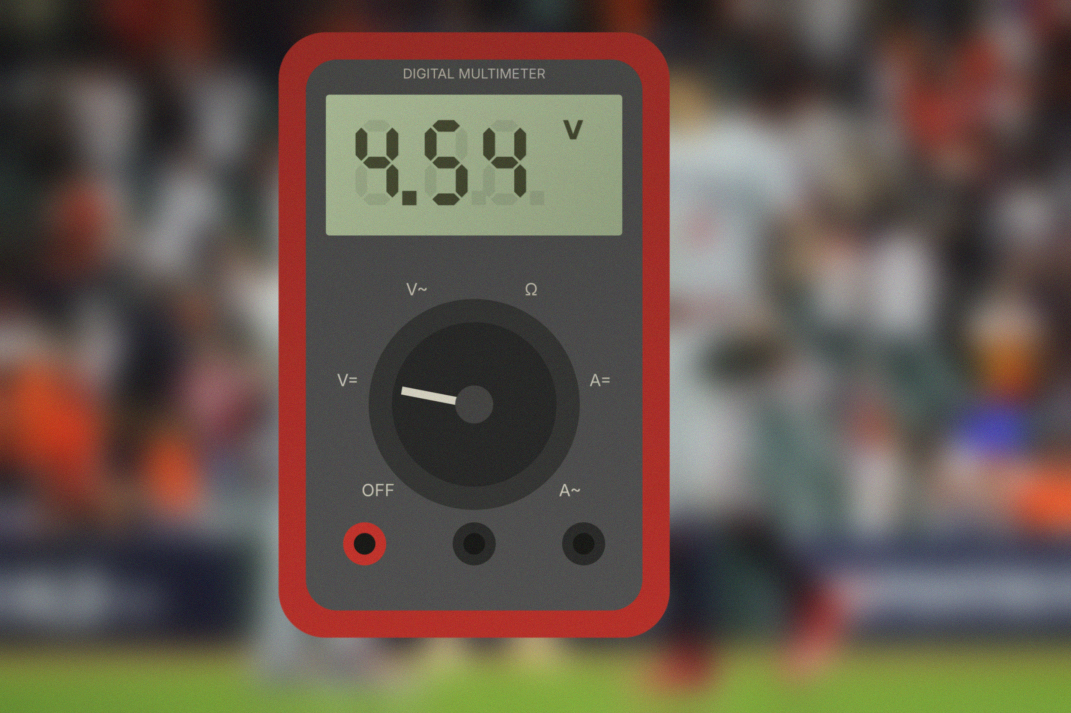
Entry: 4.54 V
